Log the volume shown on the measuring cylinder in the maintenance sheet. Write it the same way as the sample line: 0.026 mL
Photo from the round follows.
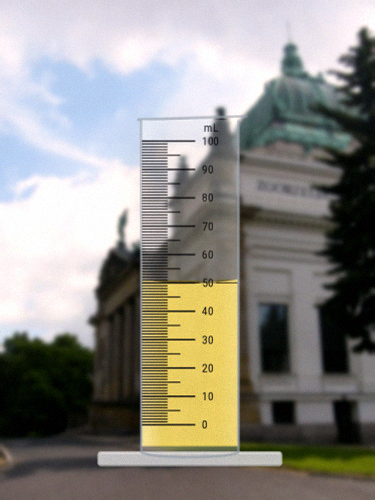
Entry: 50 mL
